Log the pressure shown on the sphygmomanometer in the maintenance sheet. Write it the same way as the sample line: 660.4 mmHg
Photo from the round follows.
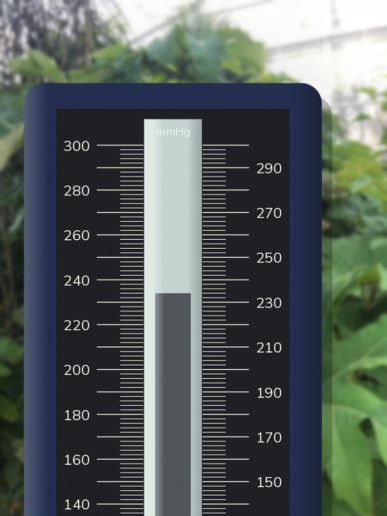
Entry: 234 mmHg
